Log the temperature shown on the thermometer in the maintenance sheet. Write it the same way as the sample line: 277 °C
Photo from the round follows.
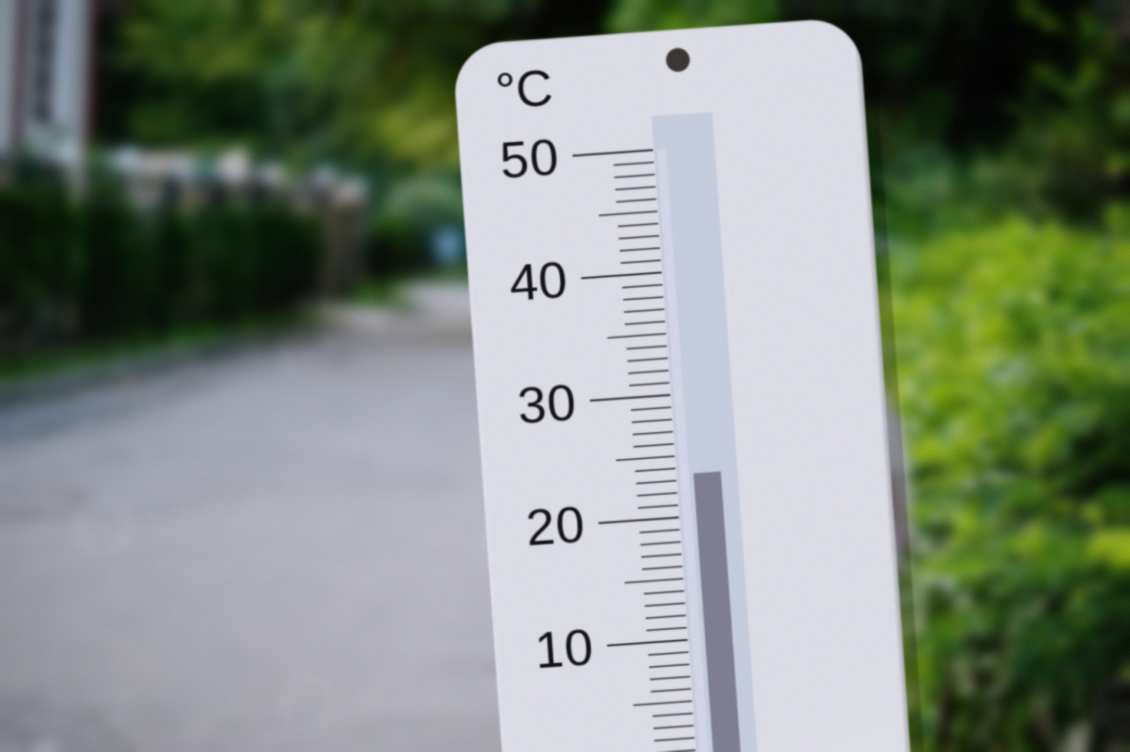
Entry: 23.5 °C
